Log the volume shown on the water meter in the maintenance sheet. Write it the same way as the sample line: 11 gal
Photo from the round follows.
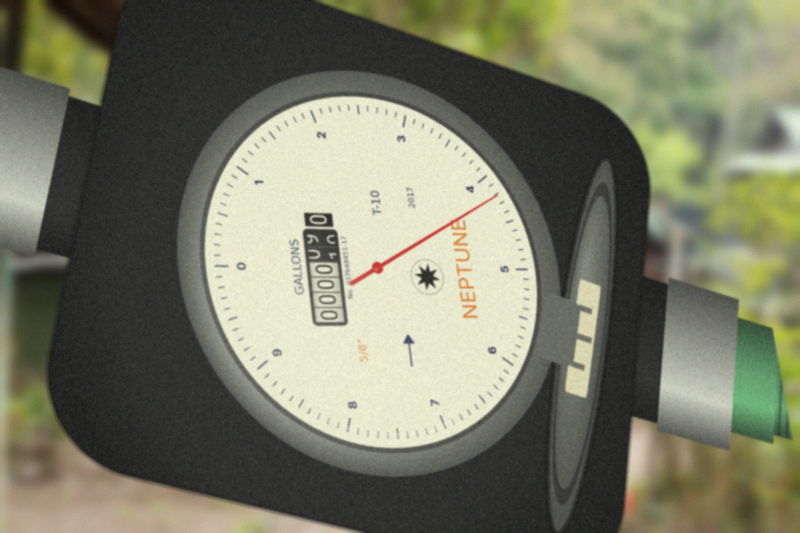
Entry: 94.2 gal
